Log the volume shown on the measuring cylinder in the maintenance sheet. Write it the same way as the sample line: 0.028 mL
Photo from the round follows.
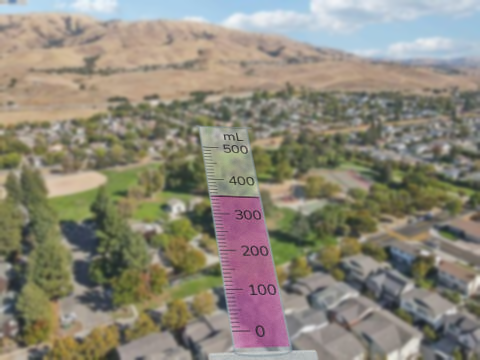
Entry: 350 mL
